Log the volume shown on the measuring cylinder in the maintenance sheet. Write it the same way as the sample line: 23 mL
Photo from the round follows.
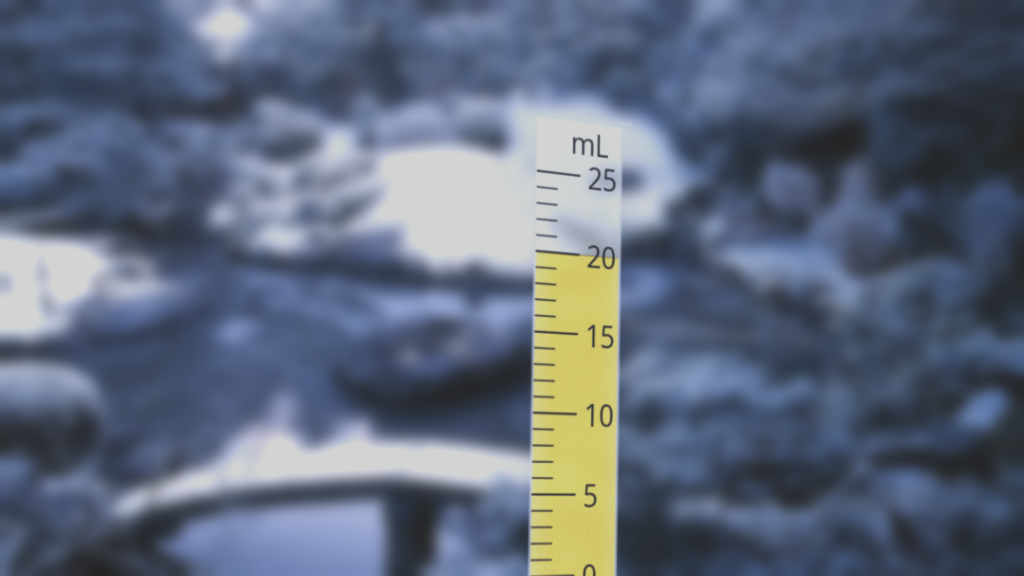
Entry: 20 mL
